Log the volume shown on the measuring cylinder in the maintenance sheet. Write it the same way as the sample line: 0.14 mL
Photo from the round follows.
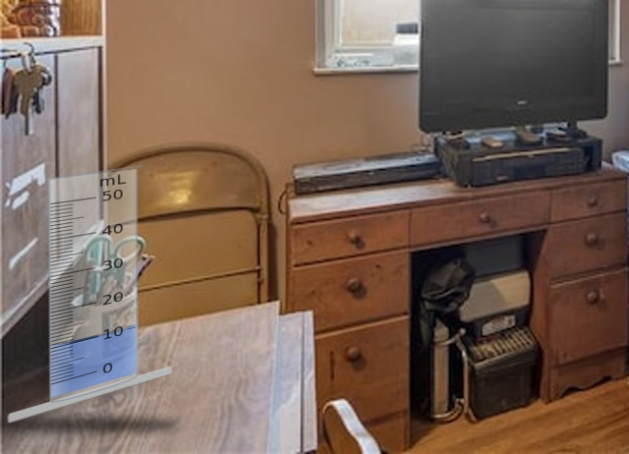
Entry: 10 mL
